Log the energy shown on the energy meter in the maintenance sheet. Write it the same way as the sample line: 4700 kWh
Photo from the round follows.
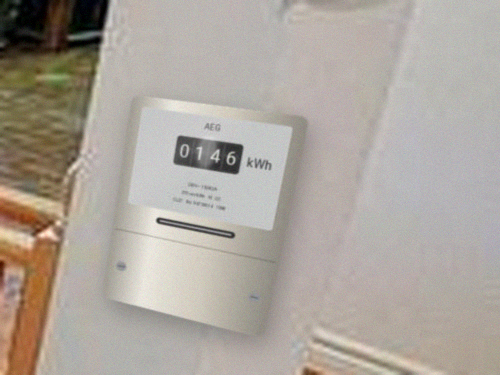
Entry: 146 kWh
